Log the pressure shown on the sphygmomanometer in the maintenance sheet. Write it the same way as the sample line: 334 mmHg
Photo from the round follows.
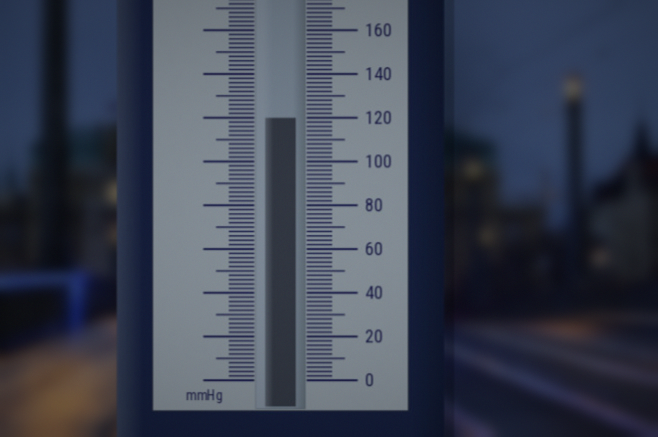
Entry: 120 mmHg
